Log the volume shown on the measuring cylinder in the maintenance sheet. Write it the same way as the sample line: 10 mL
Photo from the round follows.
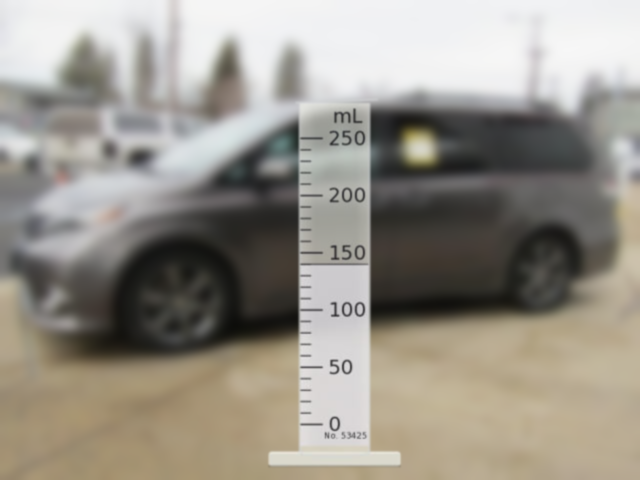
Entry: 140 mL
